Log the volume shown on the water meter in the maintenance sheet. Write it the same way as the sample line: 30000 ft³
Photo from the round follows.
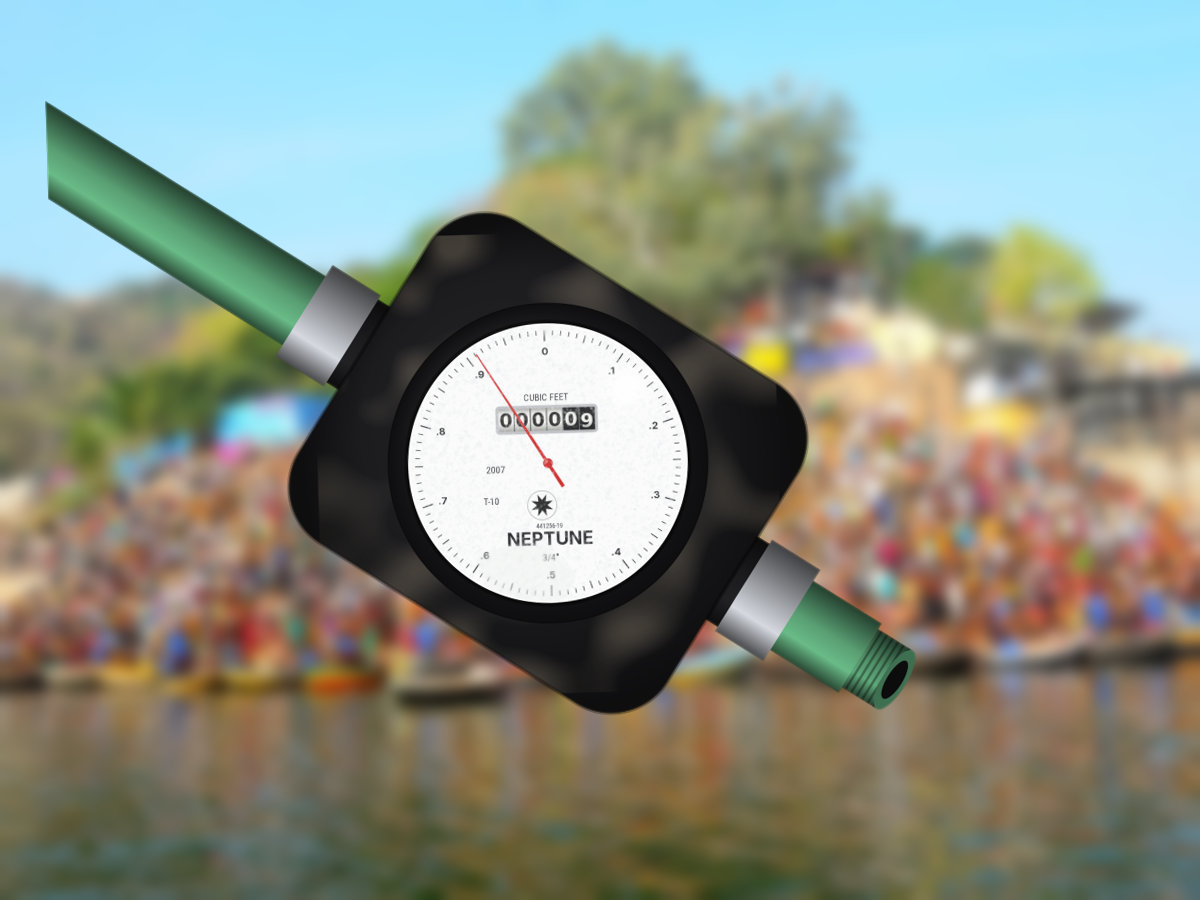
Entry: 8.91 ft³
